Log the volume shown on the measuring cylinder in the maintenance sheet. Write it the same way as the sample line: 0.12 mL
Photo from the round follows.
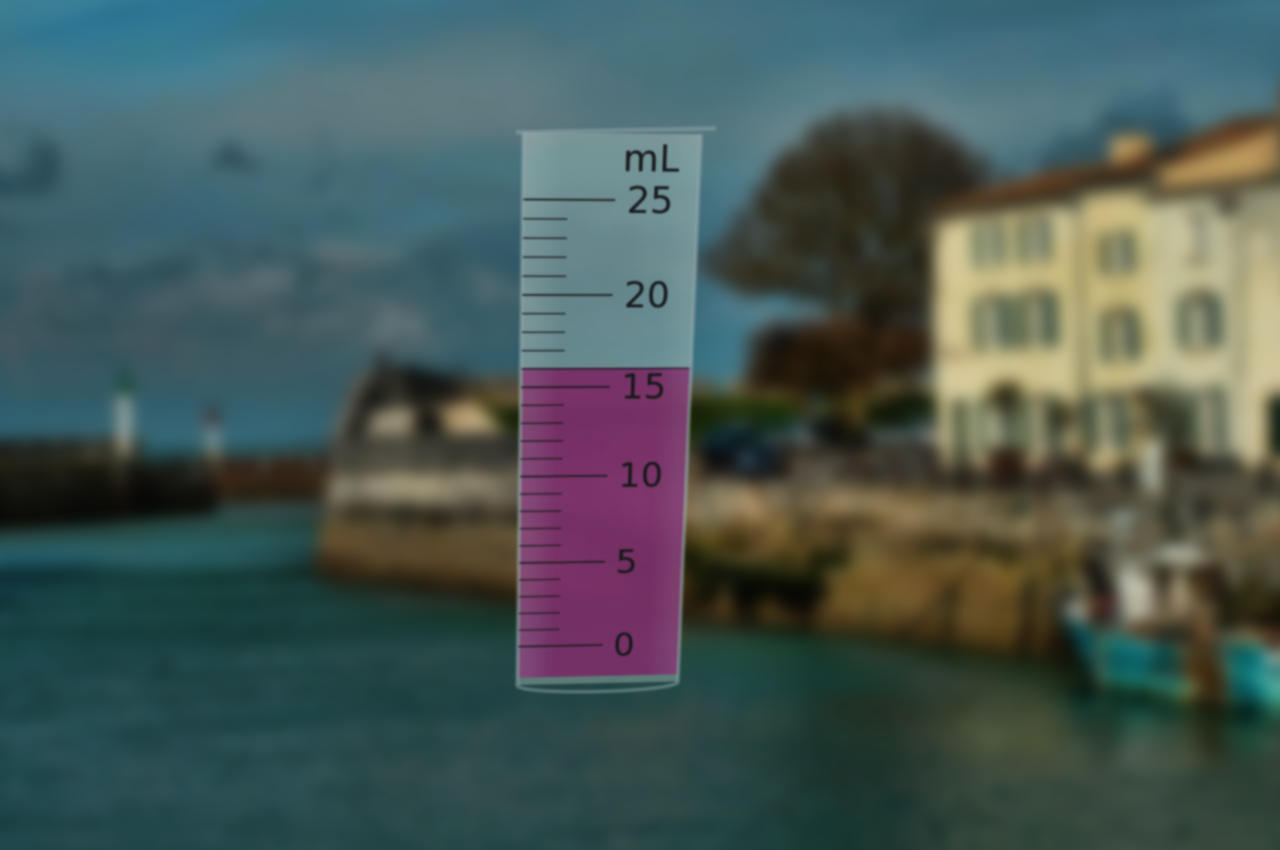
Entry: 16 mL
